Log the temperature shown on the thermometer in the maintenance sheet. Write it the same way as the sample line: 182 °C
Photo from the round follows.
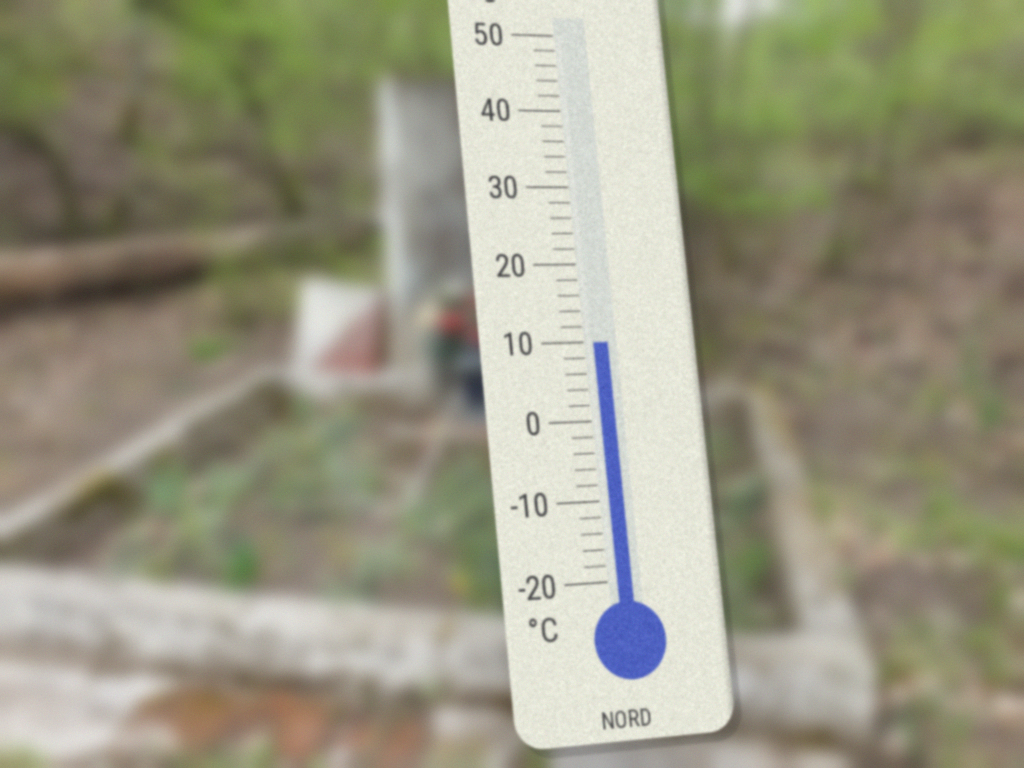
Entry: 10 °C
